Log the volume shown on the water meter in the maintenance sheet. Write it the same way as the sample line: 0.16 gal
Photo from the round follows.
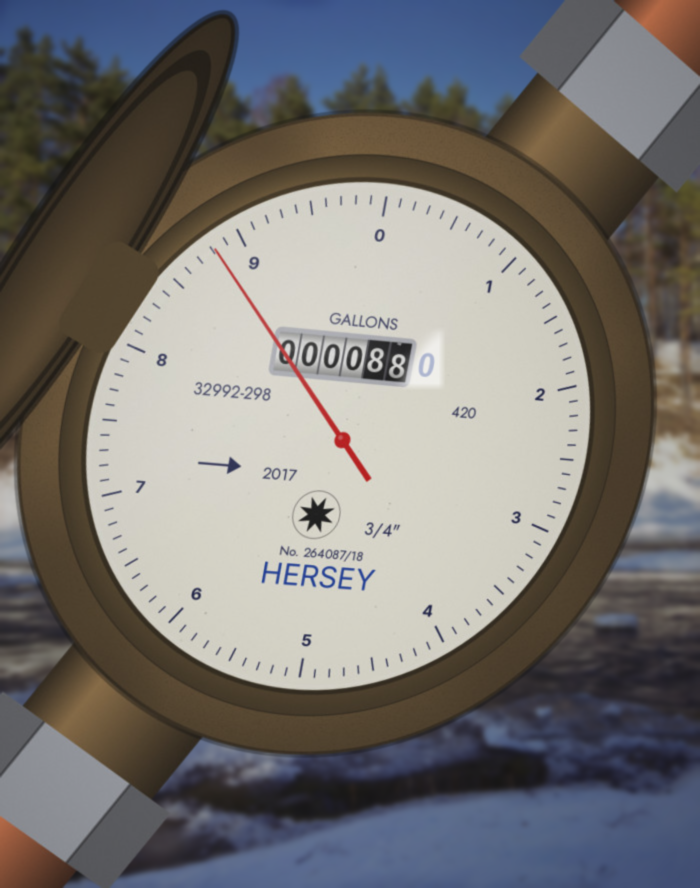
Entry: 878.8 gal
